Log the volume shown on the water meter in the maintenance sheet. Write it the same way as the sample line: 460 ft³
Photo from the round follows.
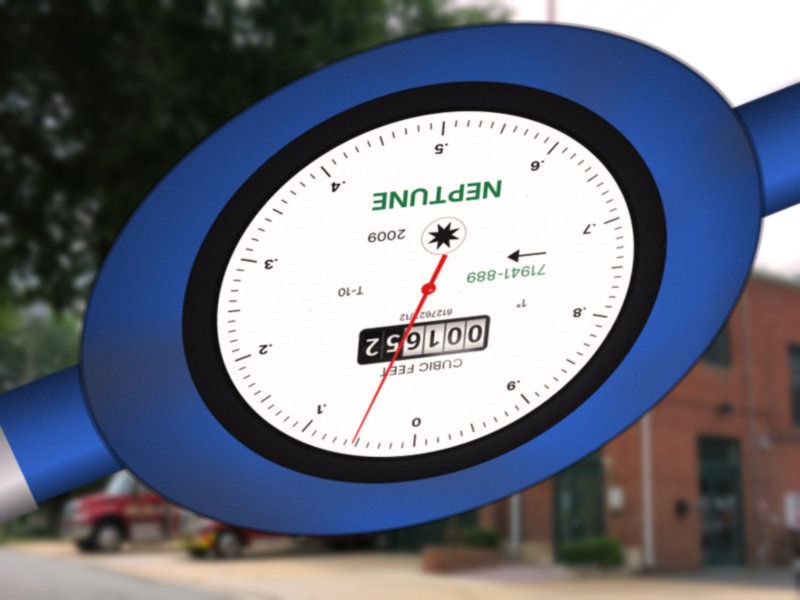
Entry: 1652.05 ft³
